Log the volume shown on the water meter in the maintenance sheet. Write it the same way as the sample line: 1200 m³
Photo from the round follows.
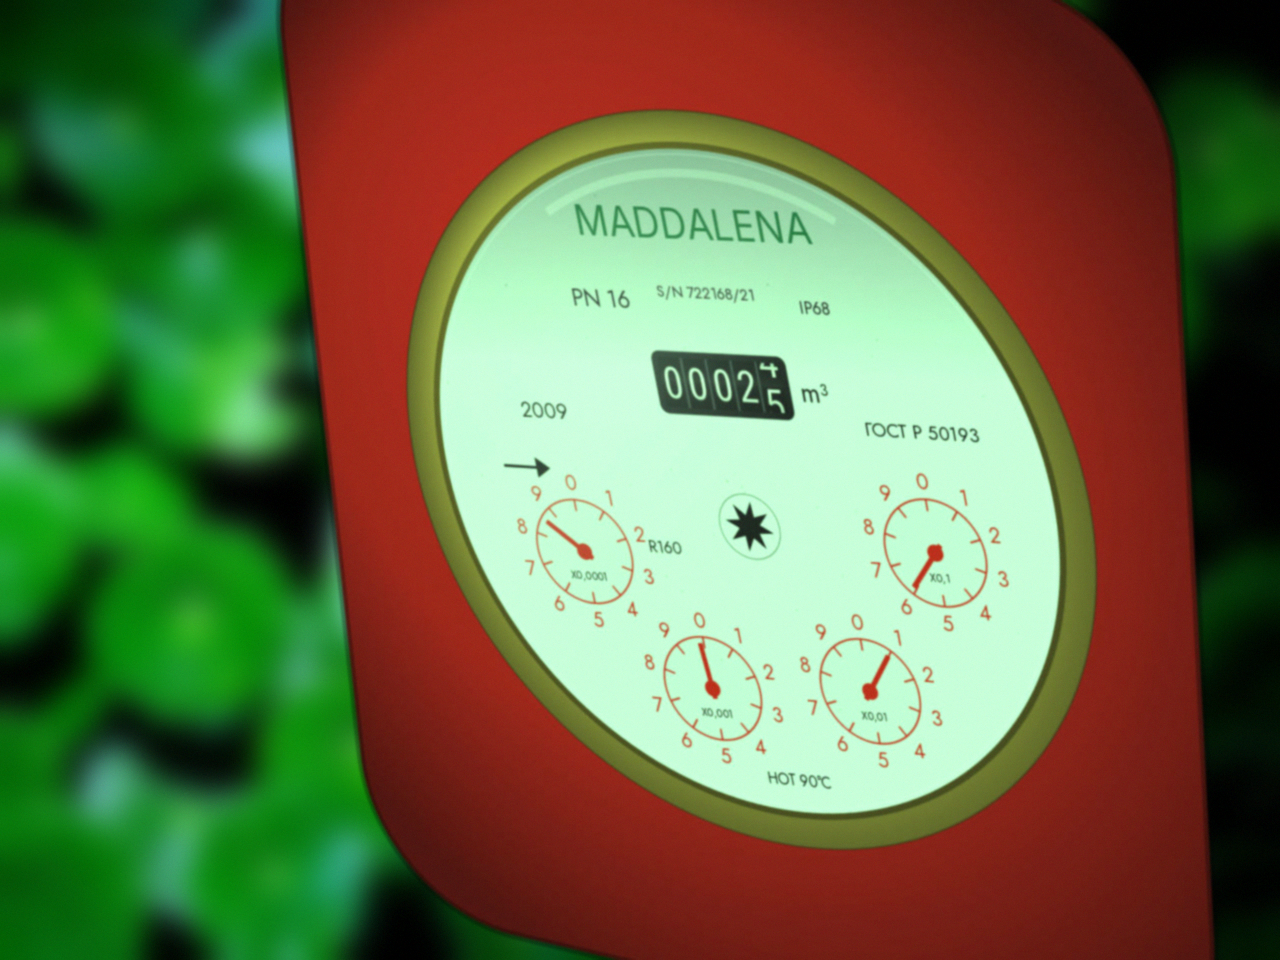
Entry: 24.6098 m³
